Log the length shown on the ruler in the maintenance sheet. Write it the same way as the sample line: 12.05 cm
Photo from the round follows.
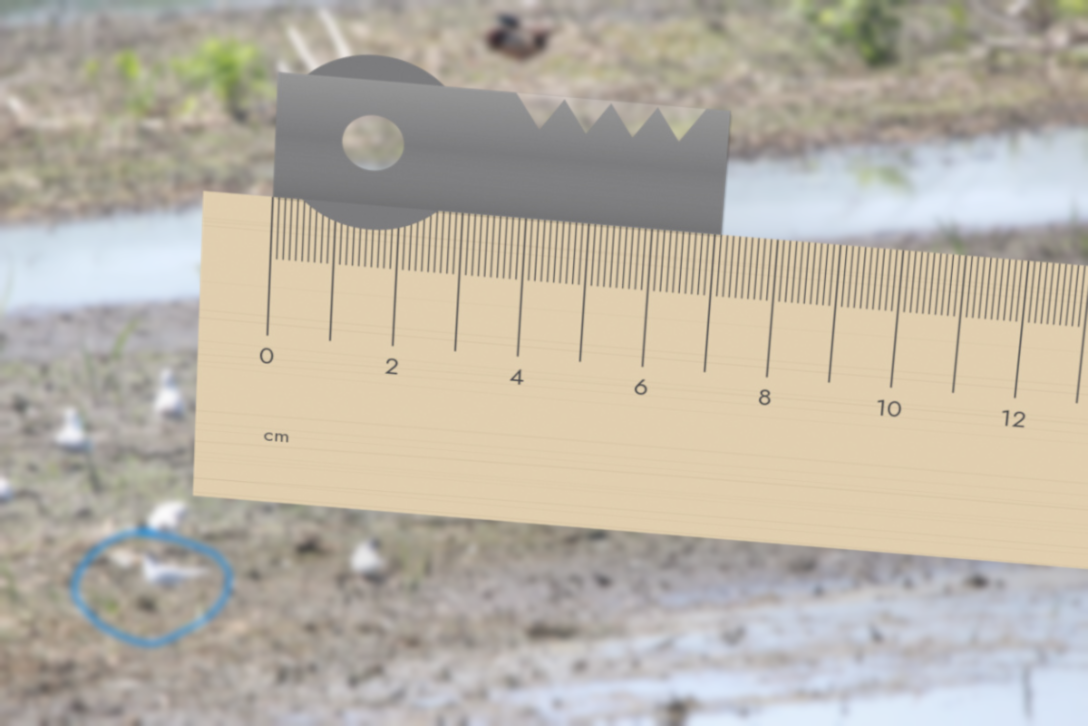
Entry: 7.1 cm
